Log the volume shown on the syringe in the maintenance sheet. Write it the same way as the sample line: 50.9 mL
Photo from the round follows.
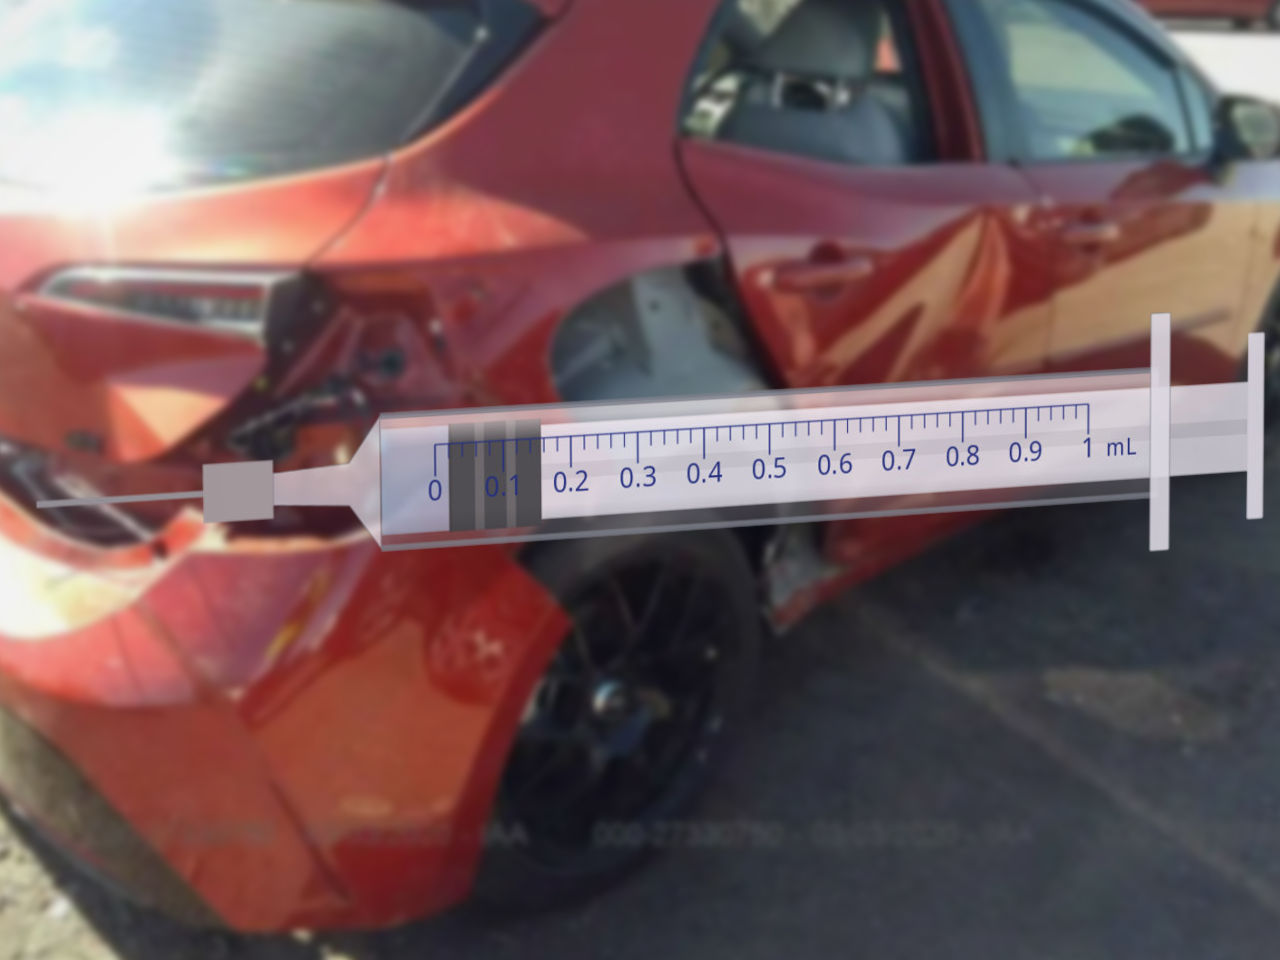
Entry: 0.02 mL
